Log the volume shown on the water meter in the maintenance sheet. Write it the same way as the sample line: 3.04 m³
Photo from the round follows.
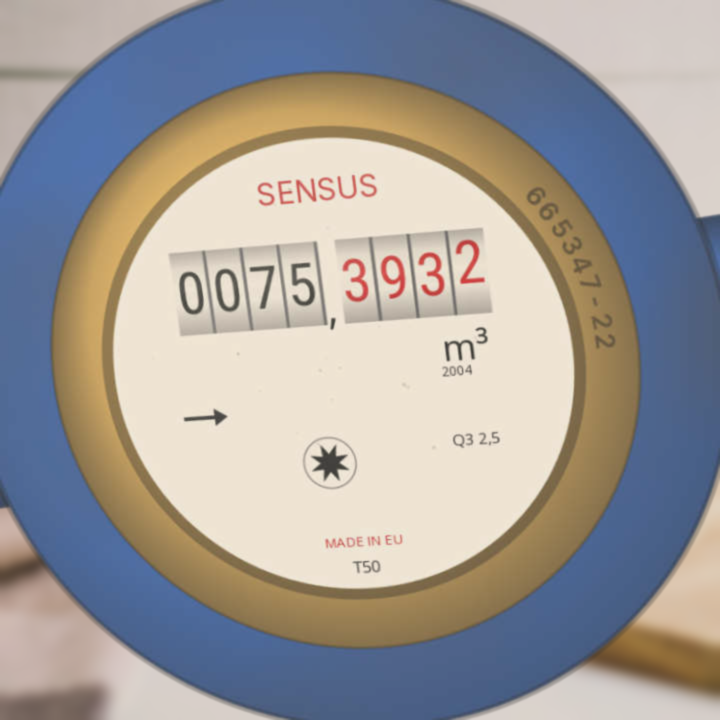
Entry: 75.3932 m³
